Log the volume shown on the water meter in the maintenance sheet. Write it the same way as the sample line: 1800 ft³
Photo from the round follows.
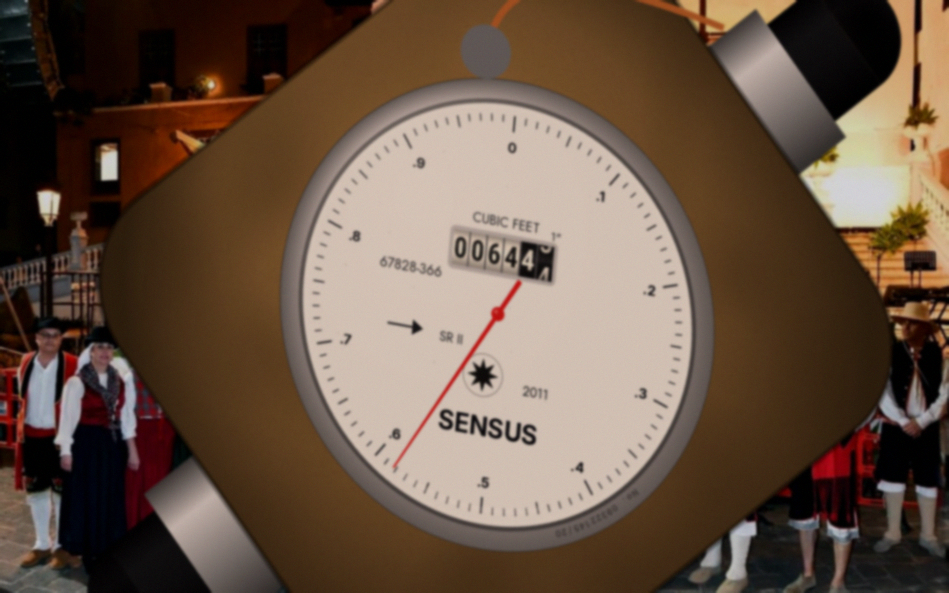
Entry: 6443.58 ft³
